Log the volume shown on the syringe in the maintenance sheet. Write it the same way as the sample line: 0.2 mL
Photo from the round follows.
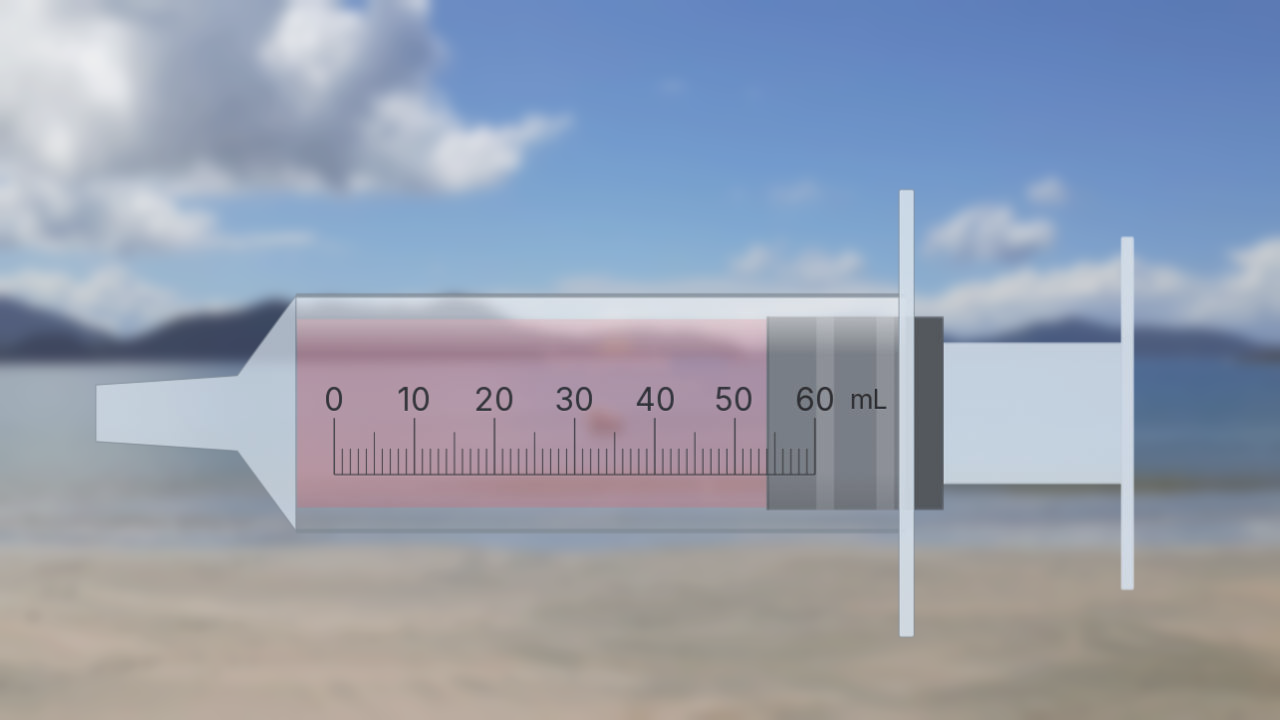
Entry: 54 mL
